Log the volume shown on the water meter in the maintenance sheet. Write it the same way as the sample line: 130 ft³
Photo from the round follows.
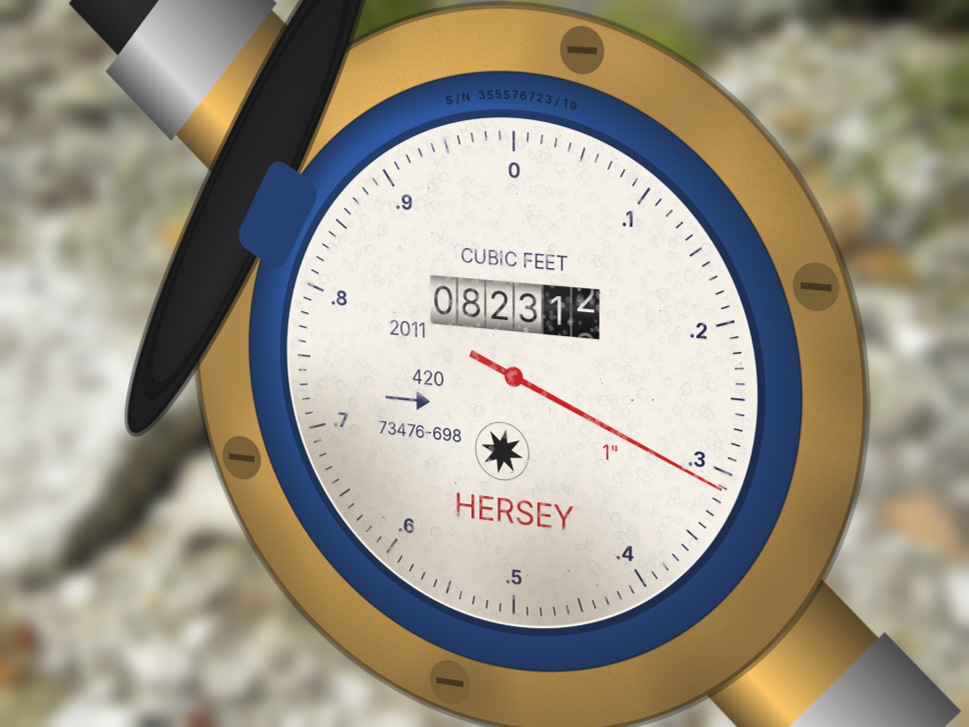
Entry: 82312.31 ft³
